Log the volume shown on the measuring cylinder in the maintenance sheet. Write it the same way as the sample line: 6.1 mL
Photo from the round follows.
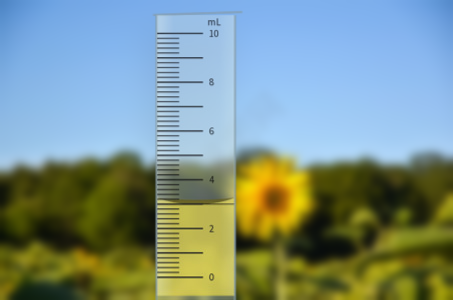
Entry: 3 mL
